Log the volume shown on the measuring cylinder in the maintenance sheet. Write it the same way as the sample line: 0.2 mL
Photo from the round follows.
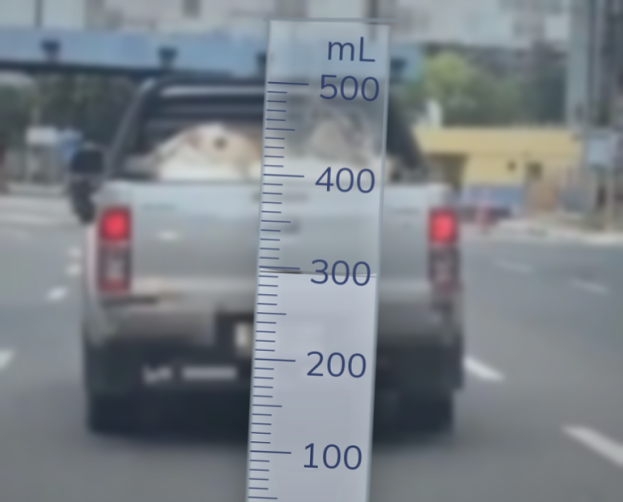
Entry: 295 mL
